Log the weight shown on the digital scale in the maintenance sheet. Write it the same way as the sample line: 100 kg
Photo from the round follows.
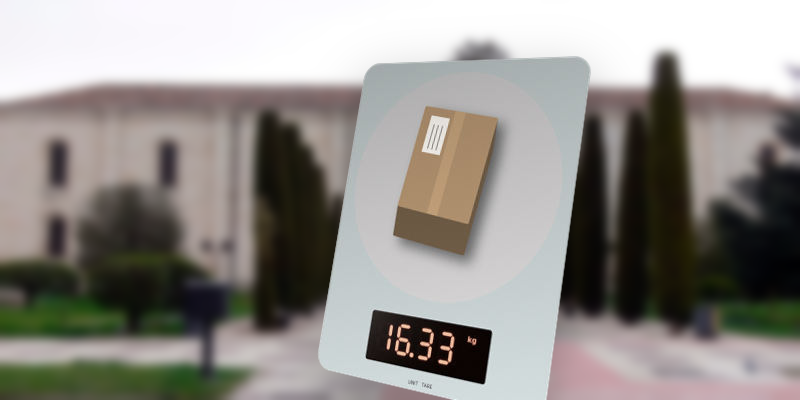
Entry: 16.33 kg
